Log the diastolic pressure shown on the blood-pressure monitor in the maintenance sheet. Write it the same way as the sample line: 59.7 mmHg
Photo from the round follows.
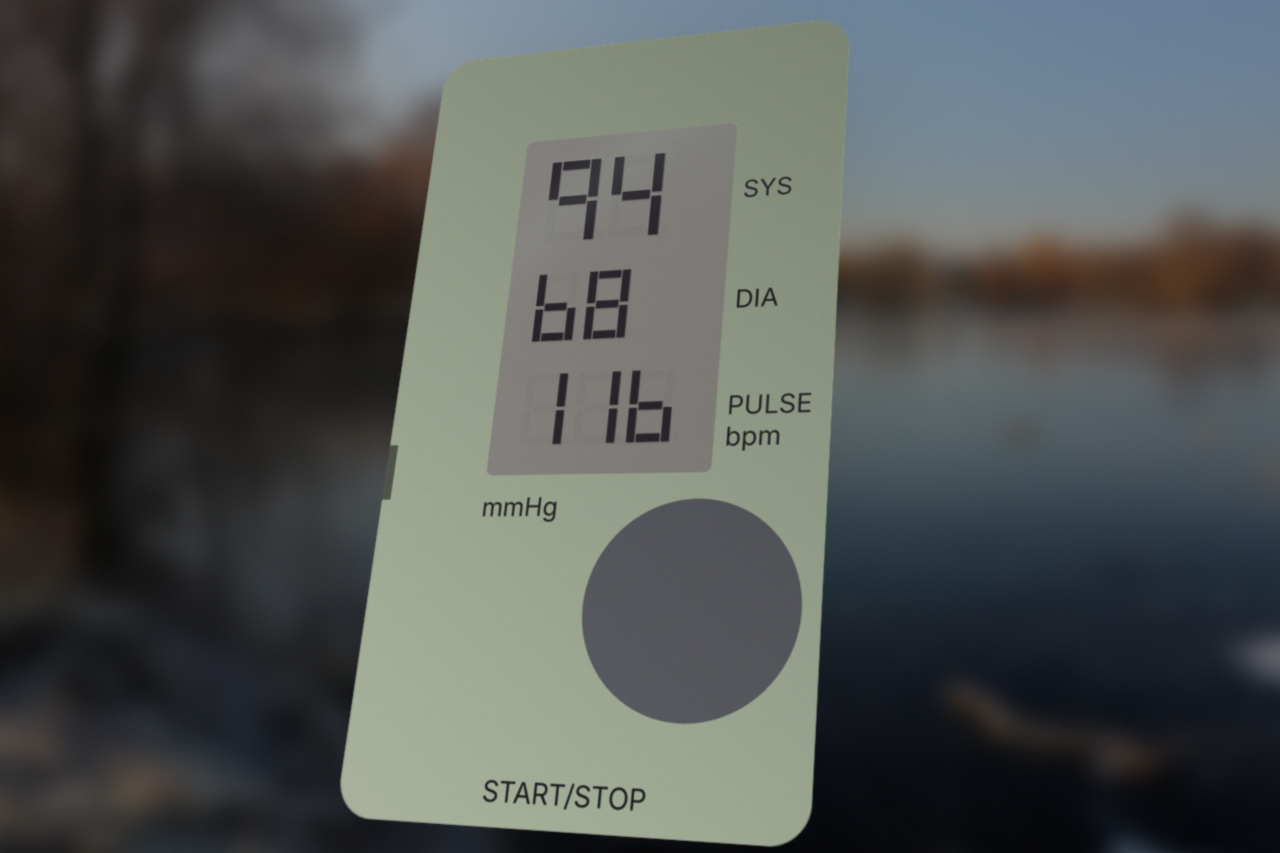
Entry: 68 mmHg
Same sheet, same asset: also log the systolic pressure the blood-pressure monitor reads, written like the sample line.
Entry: 94 mmHg
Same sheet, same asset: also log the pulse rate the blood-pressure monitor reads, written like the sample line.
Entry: 116 bpm
